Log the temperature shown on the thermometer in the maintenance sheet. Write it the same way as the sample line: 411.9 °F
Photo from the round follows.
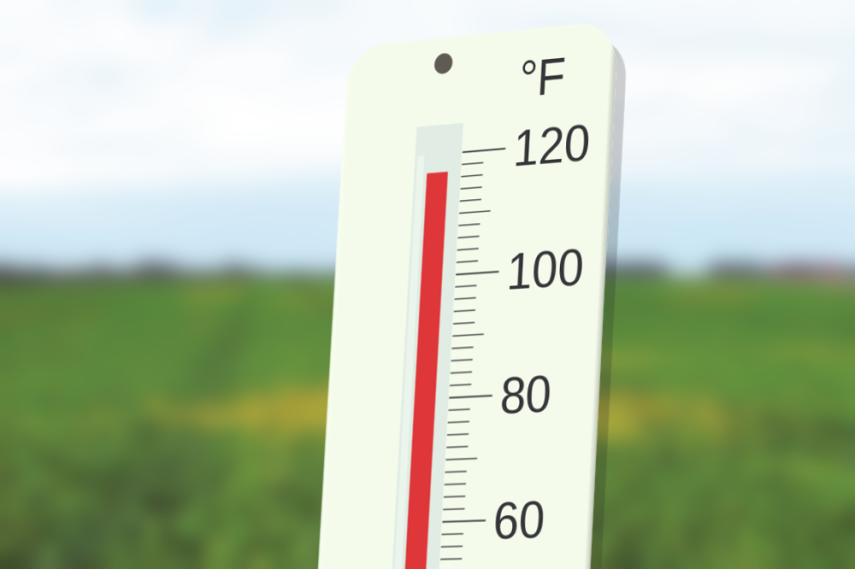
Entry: 117 °F
